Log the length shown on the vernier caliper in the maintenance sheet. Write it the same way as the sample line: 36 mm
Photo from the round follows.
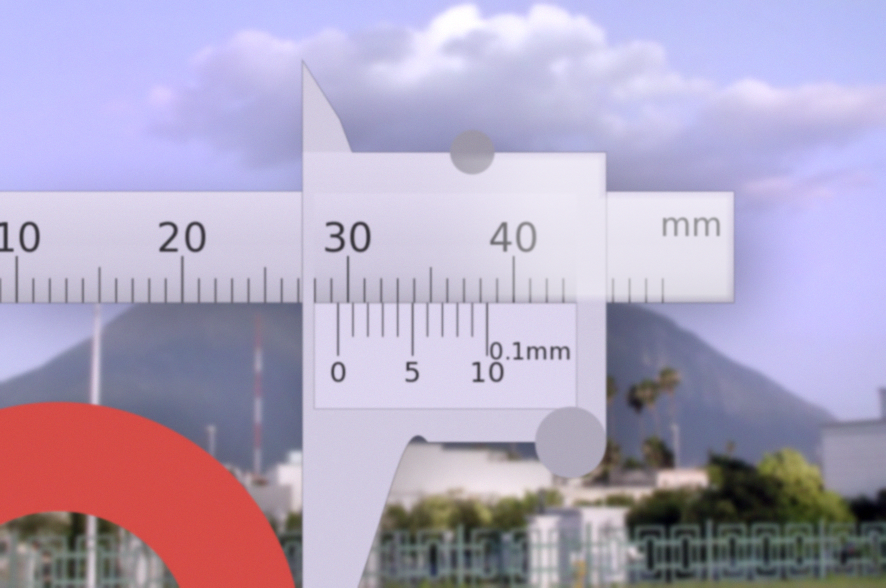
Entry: 29.4 mm
